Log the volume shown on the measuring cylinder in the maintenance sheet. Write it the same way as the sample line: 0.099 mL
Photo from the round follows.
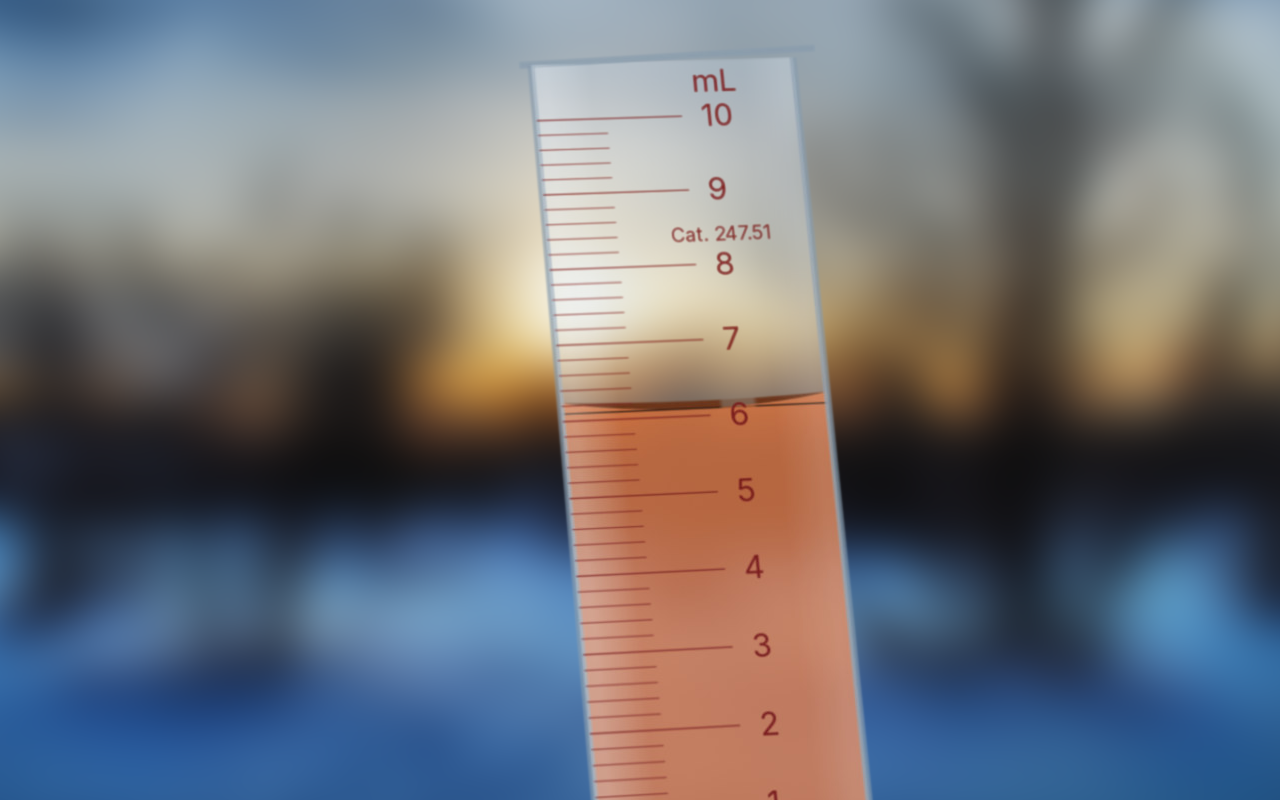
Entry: 6.1 mL
